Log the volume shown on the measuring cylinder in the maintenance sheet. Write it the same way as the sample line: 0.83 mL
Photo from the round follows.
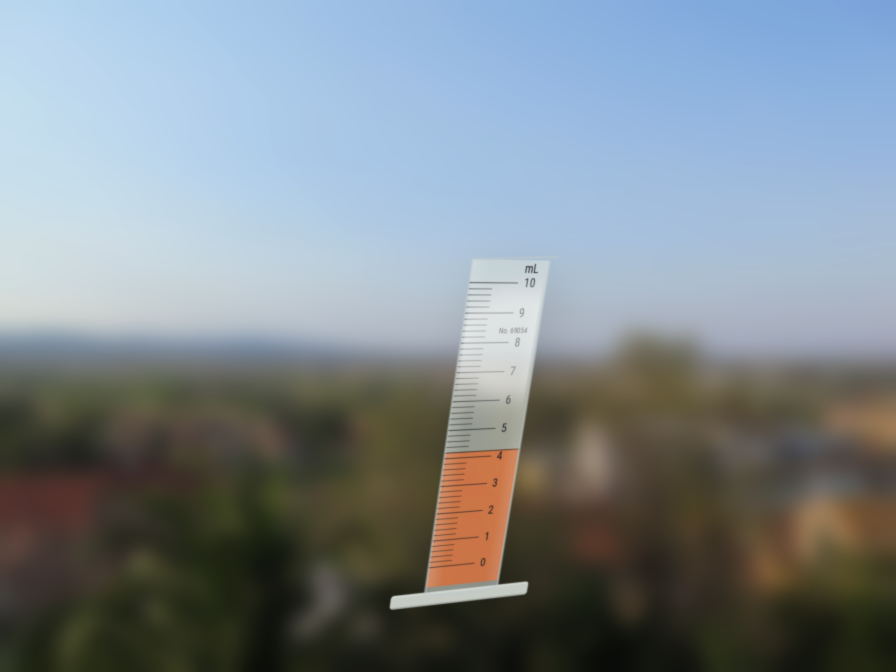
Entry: 4.2 mL
